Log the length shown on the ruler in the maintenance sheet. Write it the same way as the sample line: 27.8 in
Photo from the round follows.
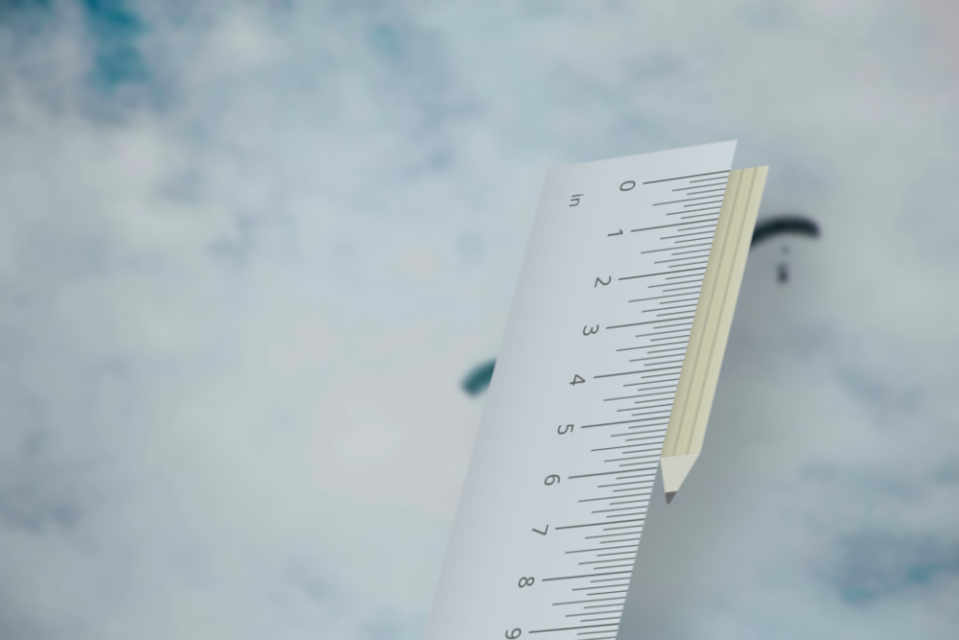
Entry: 6.75 in
